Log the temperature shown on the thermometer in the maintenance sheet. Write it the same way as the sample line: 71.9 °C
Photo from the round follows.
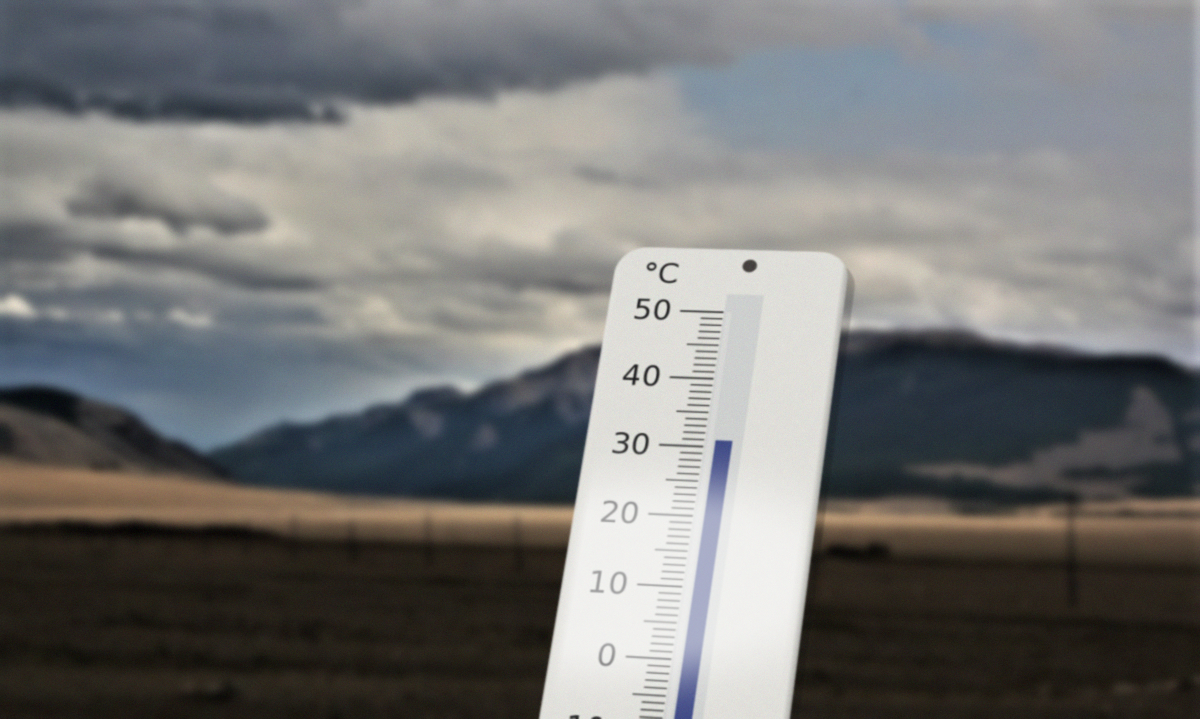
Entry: 31 °C
